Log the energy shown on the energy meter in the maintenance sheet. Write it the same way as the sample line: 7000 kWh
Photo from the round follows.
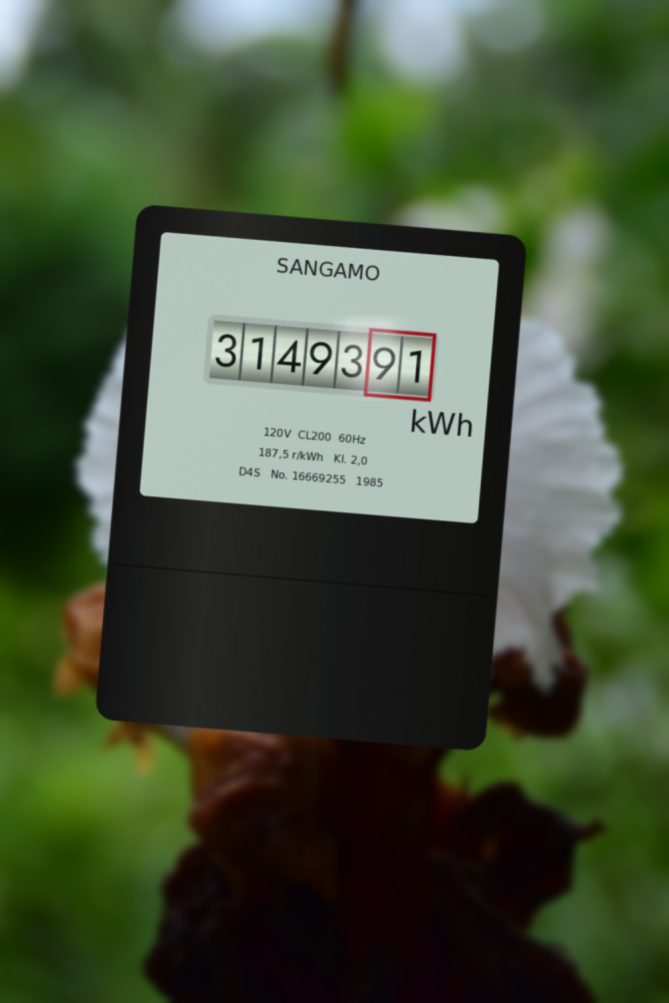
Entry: 31493.91 kWh
